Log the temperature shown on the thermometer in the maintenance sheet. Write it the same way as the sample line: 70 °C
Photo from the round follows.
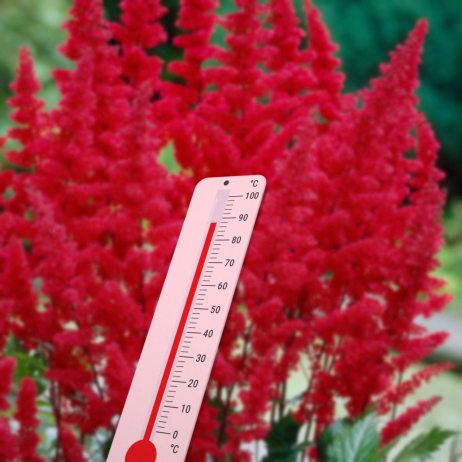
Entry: 88 °C
